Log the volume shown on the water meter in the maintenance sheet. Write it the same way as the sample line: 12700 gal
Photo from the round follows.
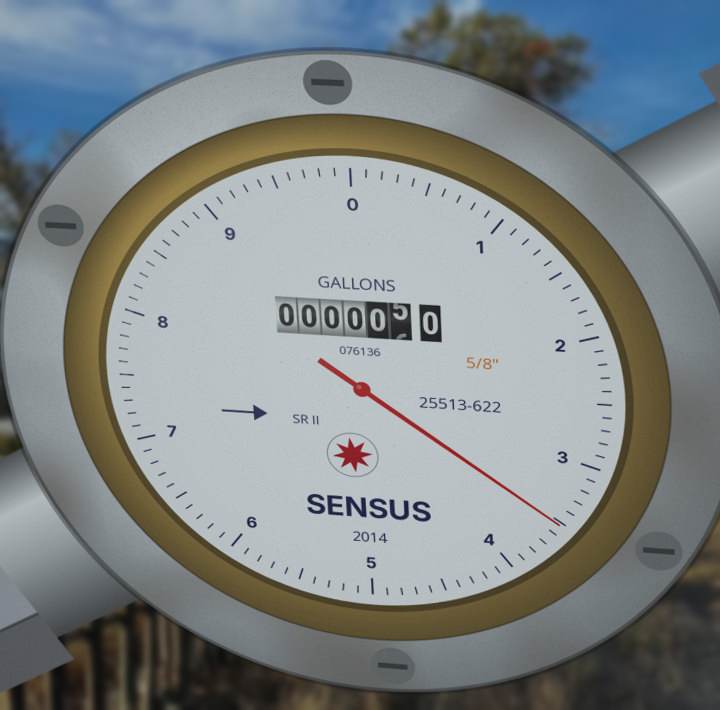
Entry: 53.5 gal
